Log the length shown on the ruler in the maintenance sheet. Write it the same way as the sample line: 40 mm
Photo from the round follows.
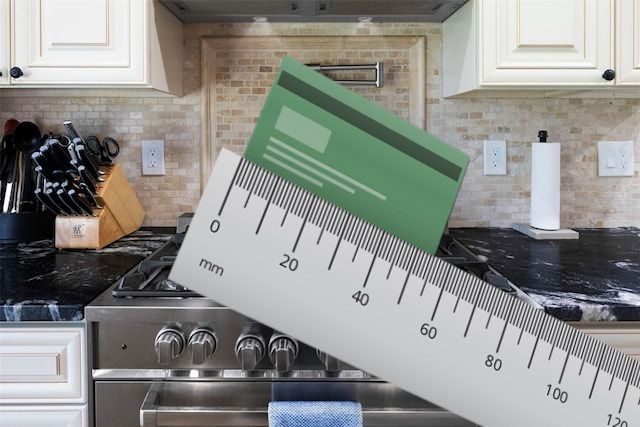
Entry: 55 mm
